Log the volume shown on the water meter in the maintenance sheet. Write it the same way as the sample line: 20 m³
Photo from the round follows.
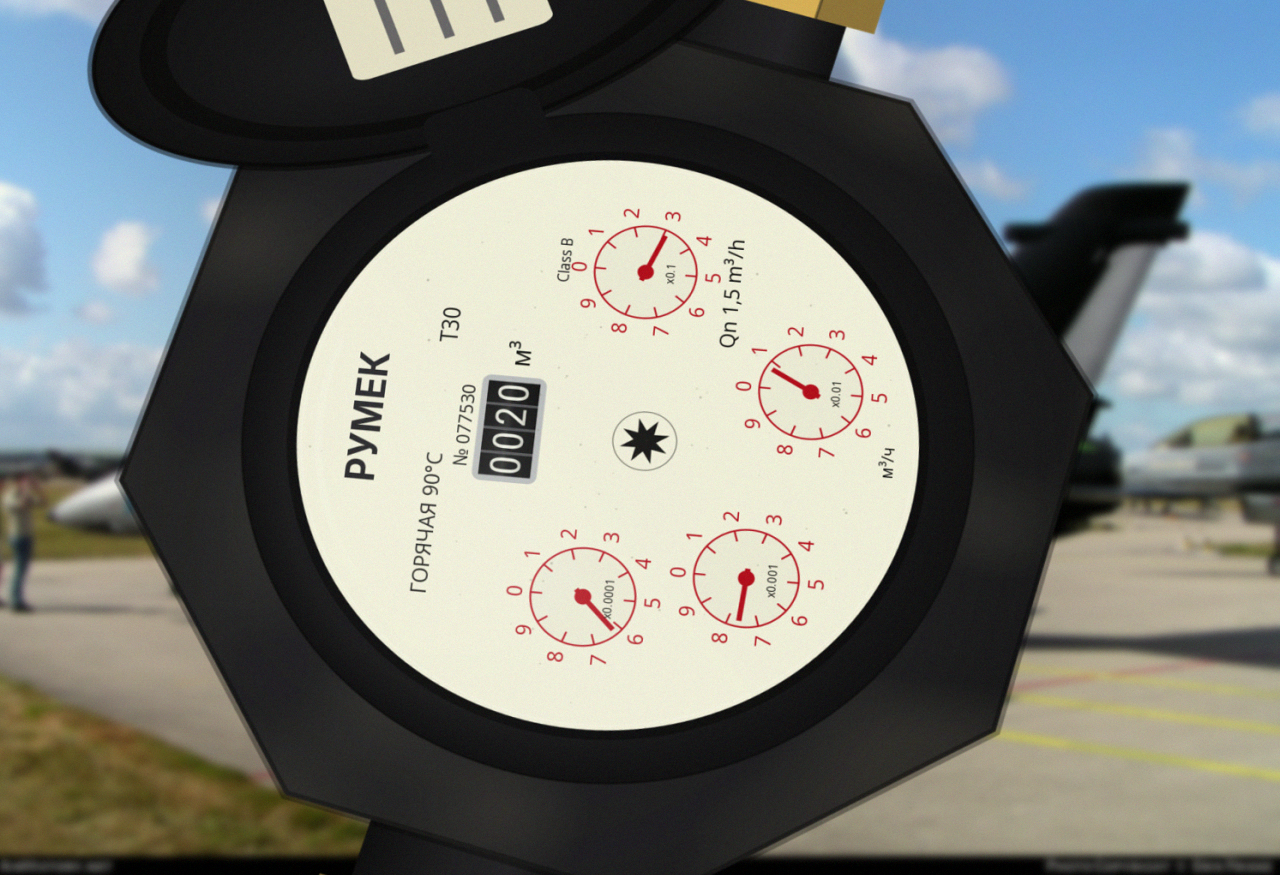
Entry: 20.3076 m³
